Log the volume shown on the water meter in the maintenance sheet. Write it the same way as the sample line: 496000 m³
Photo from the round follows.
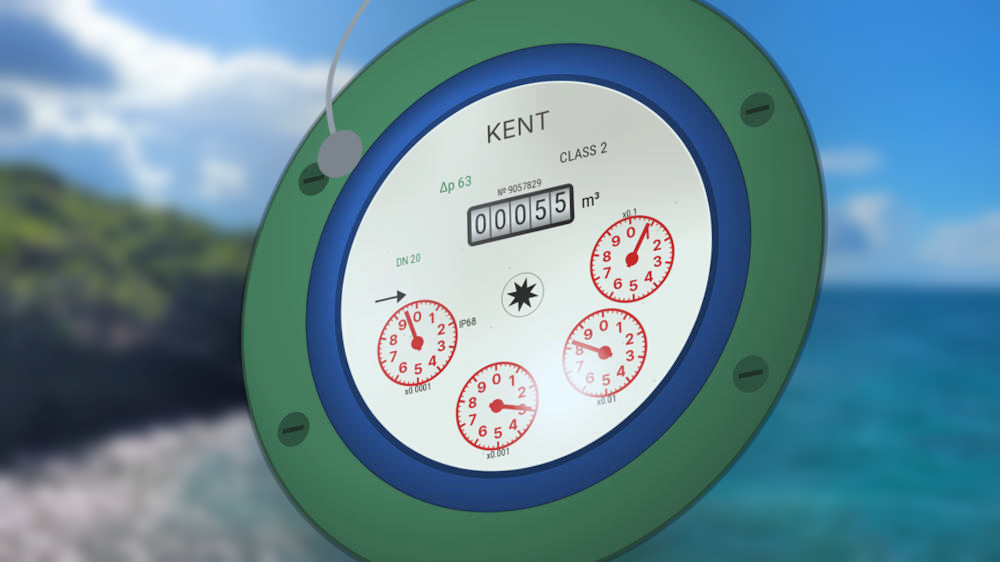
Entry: 55.0829 m³
